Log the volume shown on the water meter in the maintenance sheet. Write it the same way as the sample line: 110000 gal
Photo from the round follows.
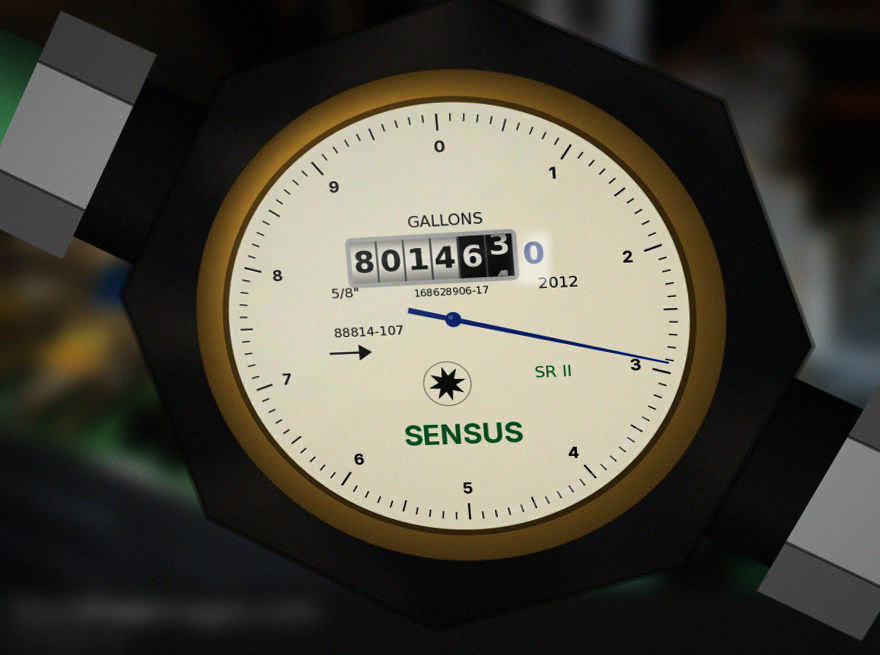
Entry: 8014632.9 gal
